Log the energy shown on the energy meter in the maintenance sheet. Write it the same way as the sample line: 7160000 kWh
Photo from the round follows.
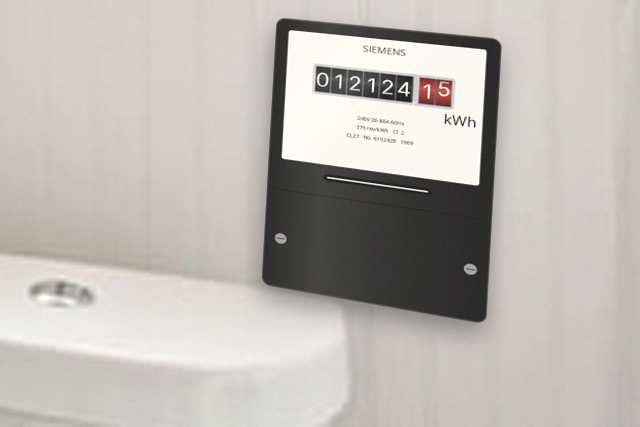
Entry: 12124.15 kWh
